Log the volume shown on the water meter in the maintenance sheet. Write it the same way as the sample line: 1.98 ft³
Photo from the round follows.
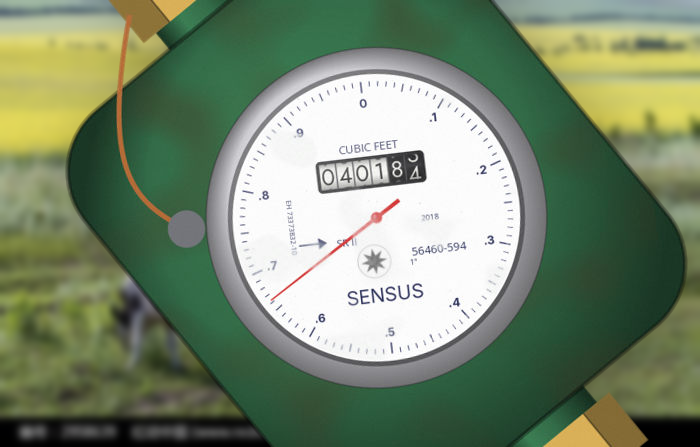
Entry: 40183.66 ft³
